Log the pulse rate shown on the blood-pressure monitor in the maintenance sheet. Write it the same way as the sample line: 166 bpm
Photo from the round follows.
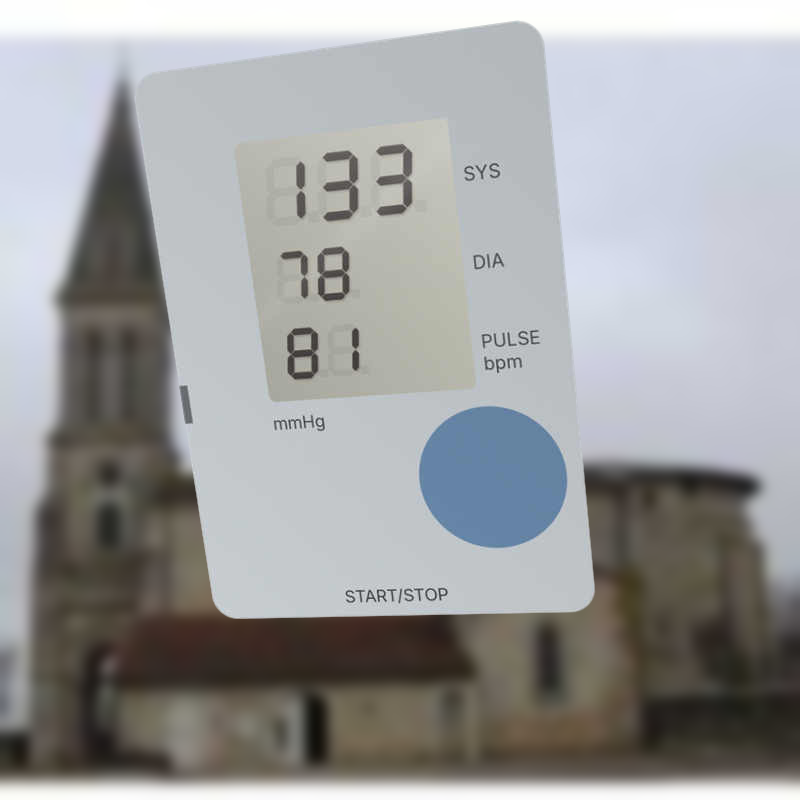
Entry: 81 bpm
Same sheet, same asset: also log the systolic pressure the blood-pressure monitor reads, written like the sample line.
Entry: 133 mmHg
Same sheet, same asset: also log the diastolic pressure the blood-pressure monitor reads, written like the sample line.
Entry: 78 mmHg
